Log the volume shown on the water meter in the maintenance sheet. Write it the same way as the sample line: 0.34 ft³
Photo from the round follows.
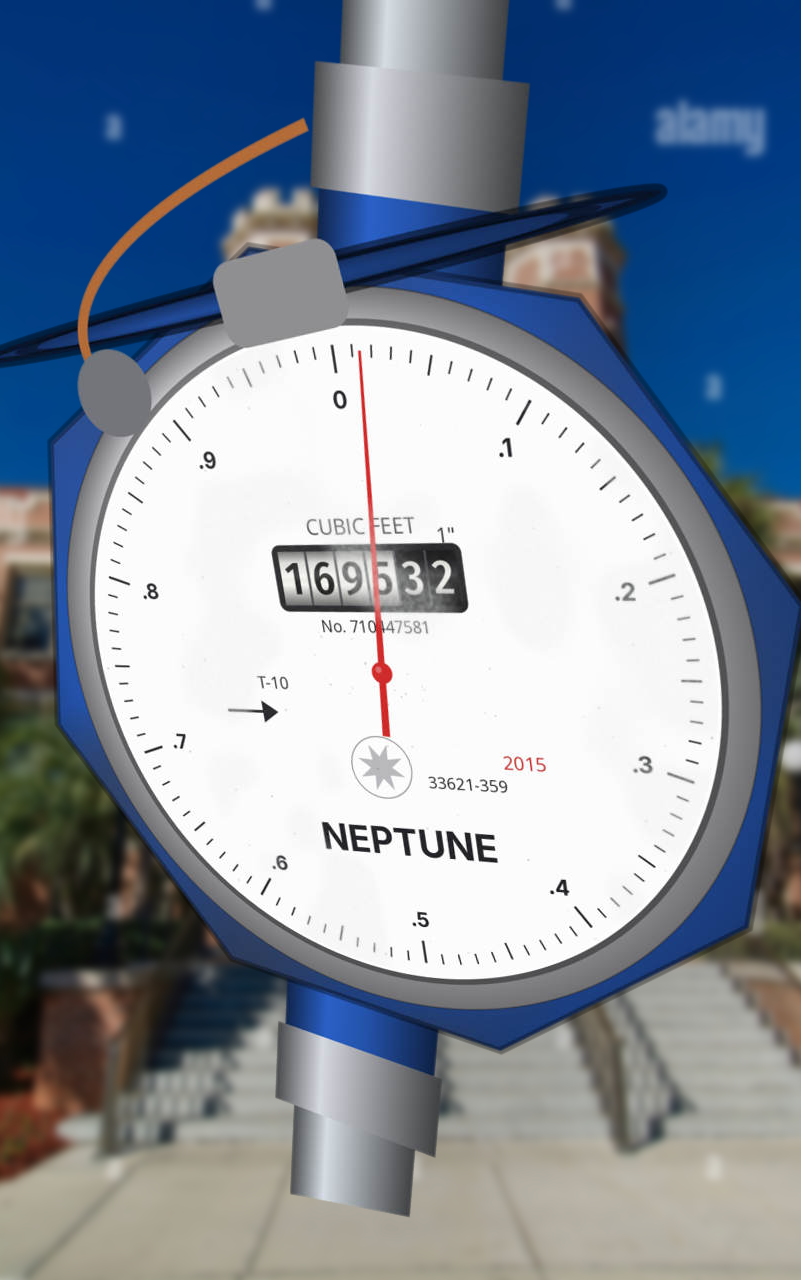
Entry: 169532.01 ft³
